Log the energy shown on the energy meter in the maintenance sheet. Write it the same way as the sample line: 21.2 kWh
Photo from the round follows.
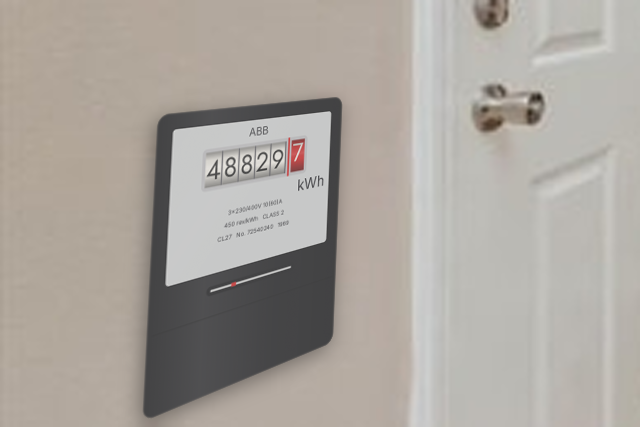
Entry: 48829.7 kWh
